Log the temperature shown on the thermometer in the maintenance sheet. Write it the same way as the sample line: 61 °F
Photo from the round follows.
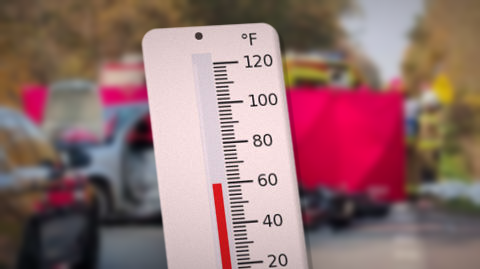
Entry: 60 °F
